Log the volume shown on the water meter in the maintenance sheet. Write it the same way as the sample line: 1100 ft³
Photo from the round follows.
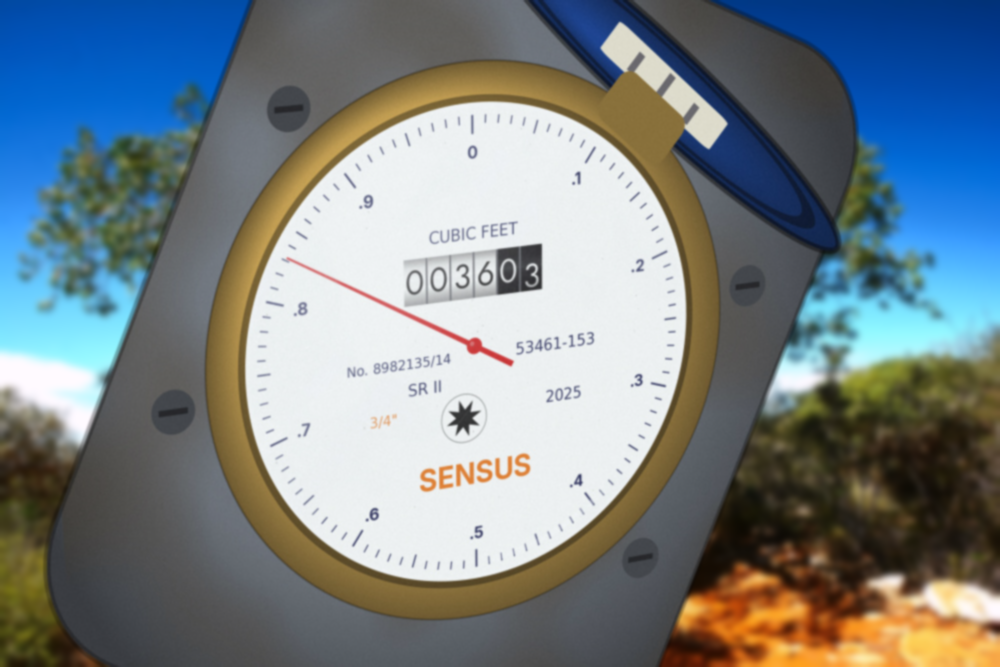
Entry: 3602.83 ft³
